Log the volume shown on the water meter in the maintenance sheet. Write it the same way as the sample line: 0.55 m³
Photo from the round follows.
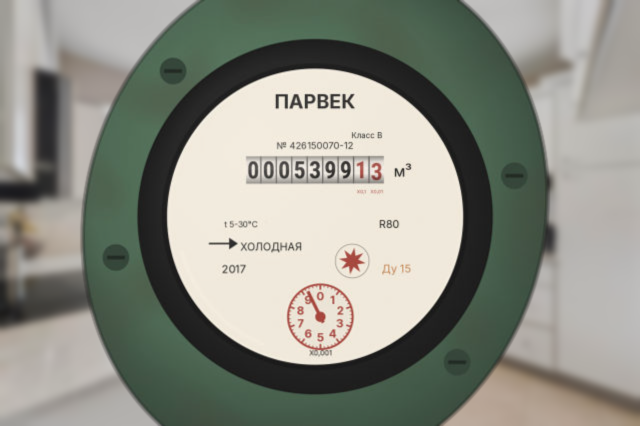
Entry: 5399.129 m³
